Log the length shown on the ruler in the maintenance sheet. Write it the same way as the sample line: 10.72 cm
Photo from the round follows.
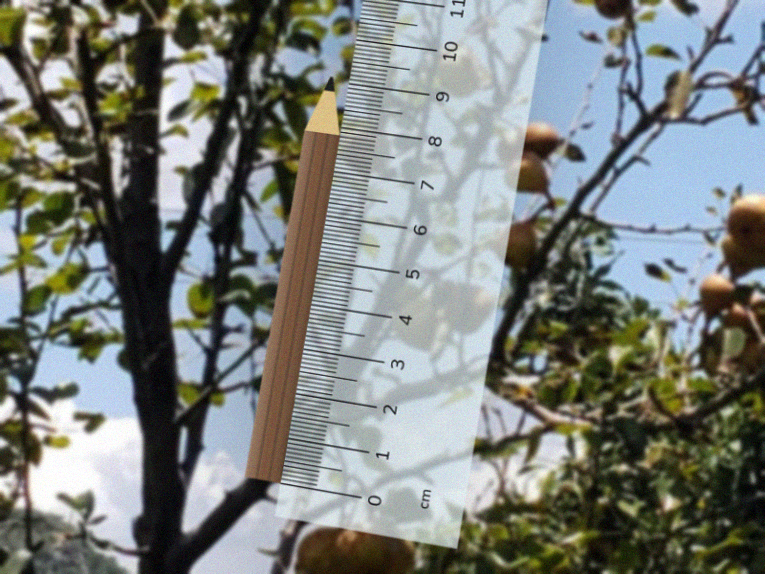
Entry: 9.1 cm
